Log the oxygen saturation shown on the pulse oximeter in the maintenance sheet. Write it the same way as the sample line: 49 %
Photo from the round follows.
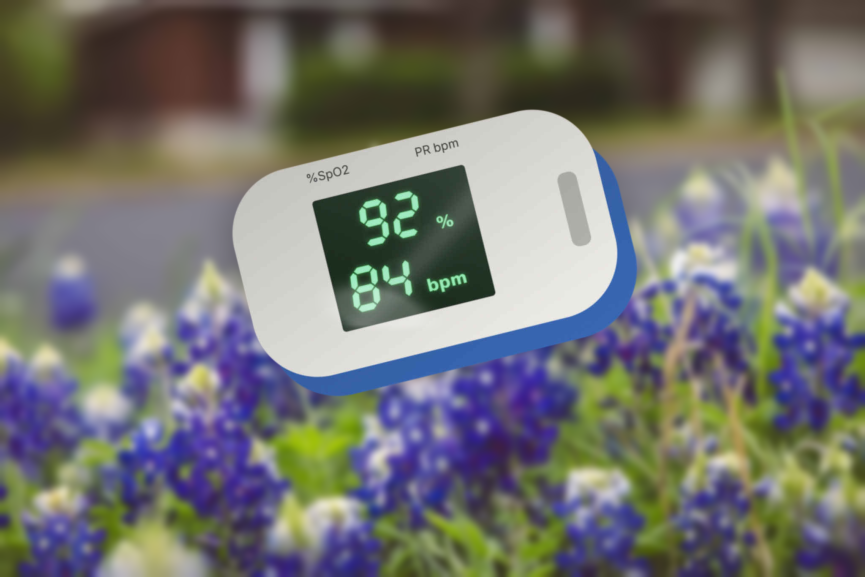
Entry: 92 %
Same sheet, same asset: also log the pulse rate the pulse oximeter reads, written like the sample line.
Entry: 84 bpm
